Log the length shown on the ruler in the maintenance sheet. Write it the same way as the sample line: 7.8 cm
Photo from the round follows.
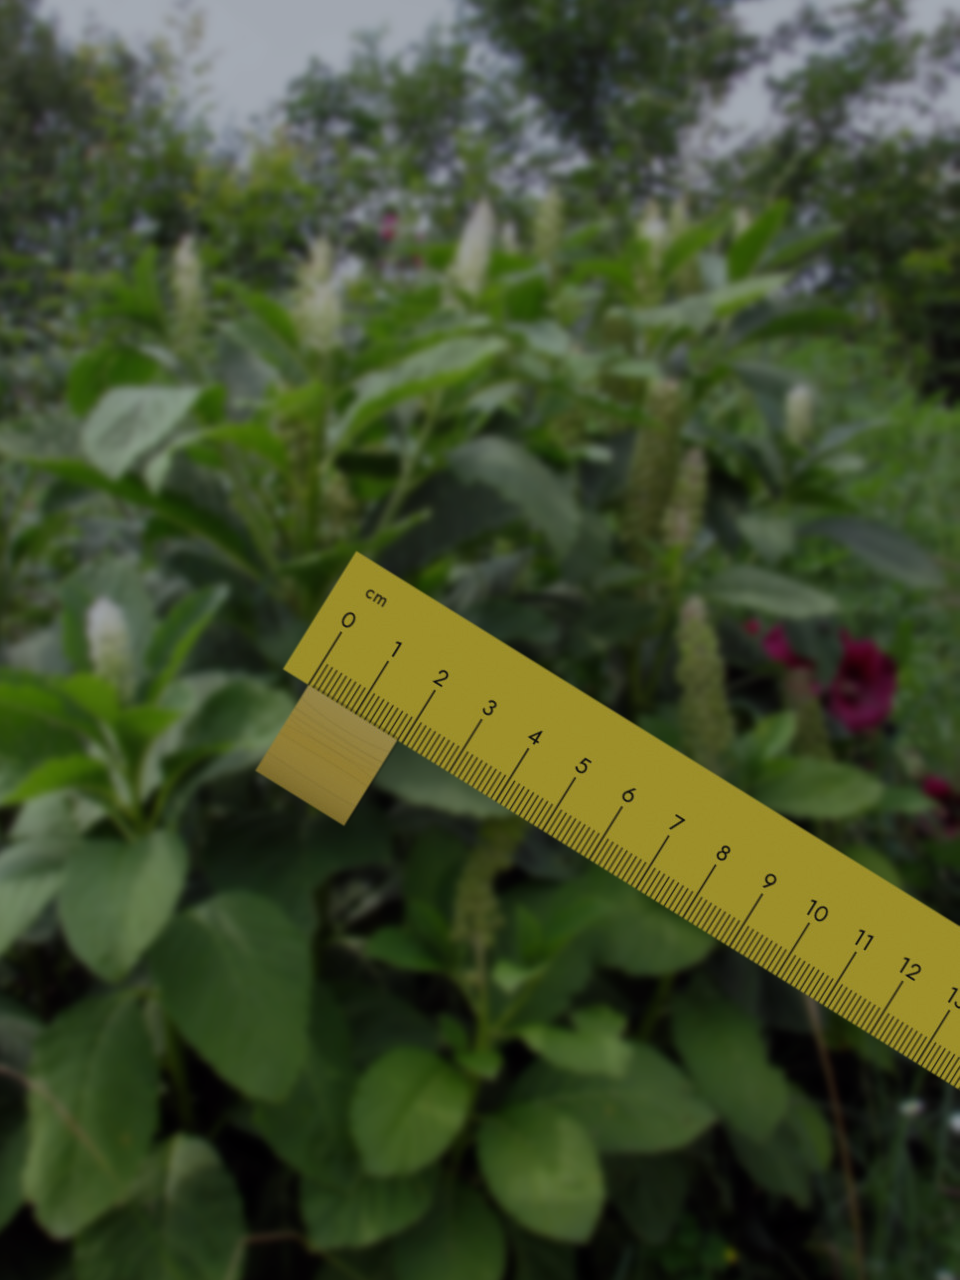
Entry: 1.9 cm
